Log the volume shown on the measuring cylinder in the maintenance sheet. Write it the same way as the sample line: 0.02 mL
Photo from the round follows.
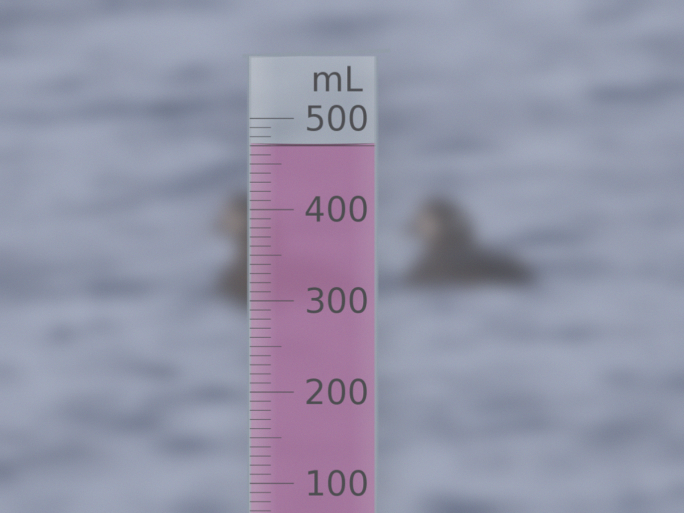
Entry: 470 mL
